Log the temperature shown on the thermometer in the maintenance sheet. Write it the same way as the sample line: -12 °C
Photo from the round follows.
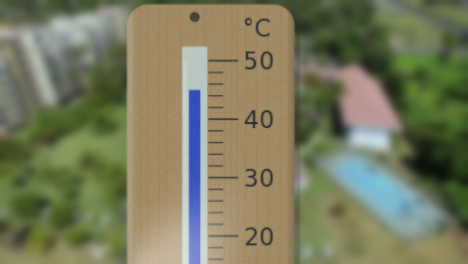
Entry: 45 °C
